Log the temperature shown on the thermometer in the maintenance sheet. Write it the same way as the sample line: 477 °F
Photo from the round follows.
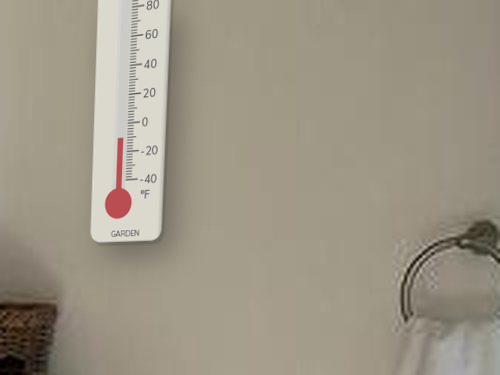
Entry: -10 °F
